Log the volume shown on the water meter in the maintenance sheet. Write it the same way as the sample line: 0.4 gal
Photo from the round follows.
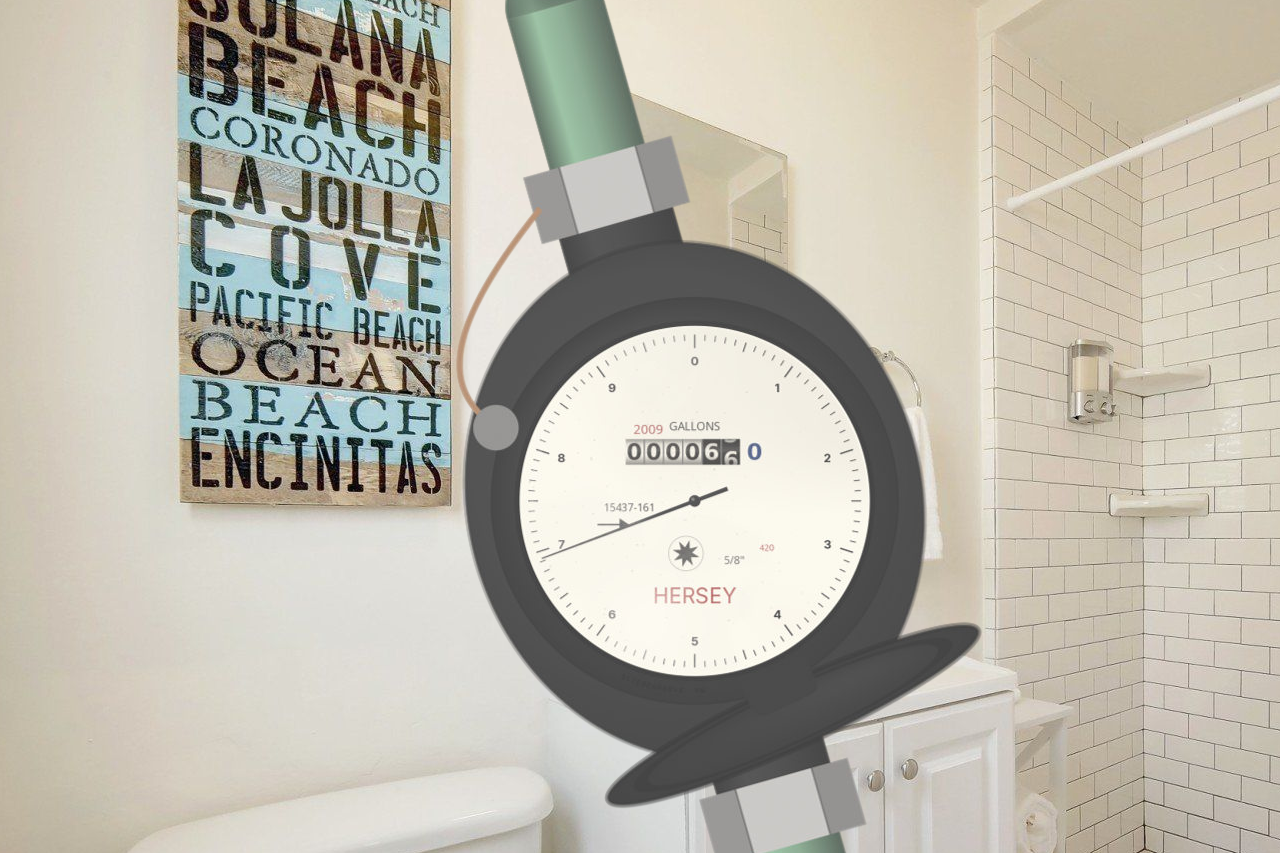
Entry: 656.9 gal
